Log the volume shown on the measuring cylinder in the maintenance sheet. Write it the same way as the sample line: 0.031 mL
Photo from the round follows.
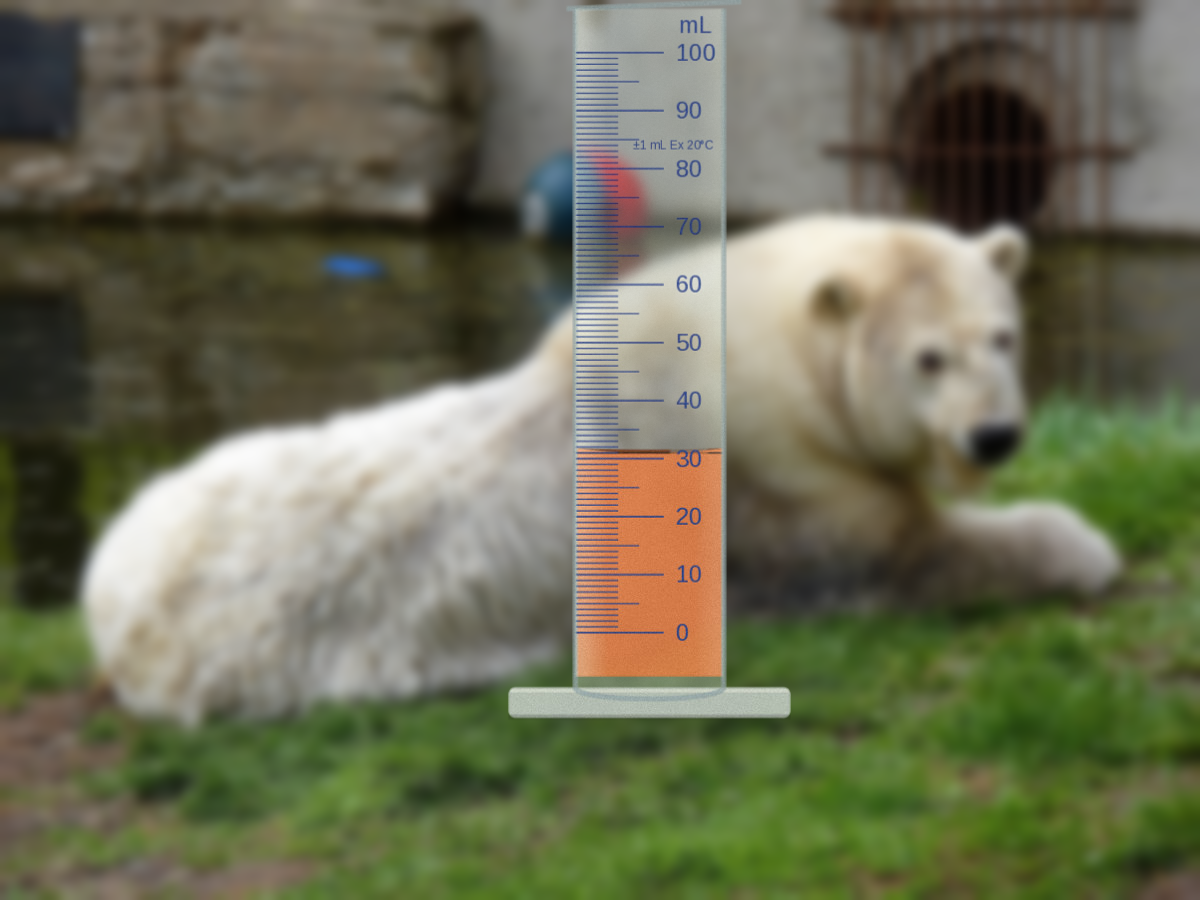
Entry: 31 mL
